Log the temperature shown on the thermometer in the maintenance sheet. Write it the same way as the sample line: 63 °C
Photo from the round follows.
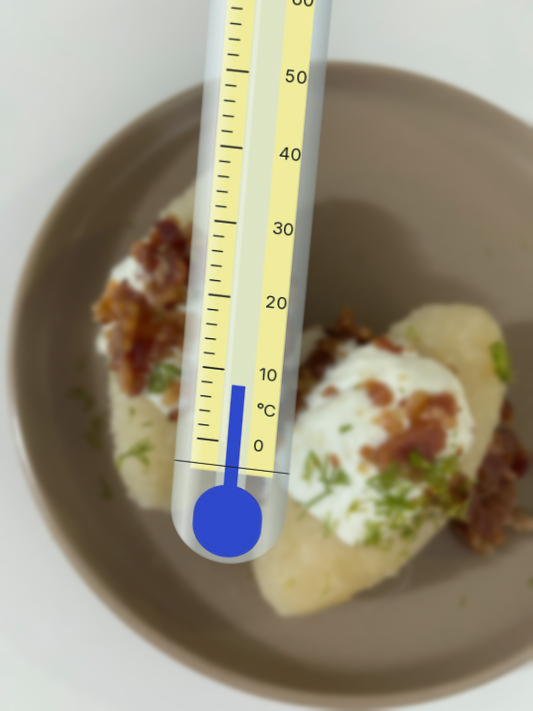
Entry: 8 °C
